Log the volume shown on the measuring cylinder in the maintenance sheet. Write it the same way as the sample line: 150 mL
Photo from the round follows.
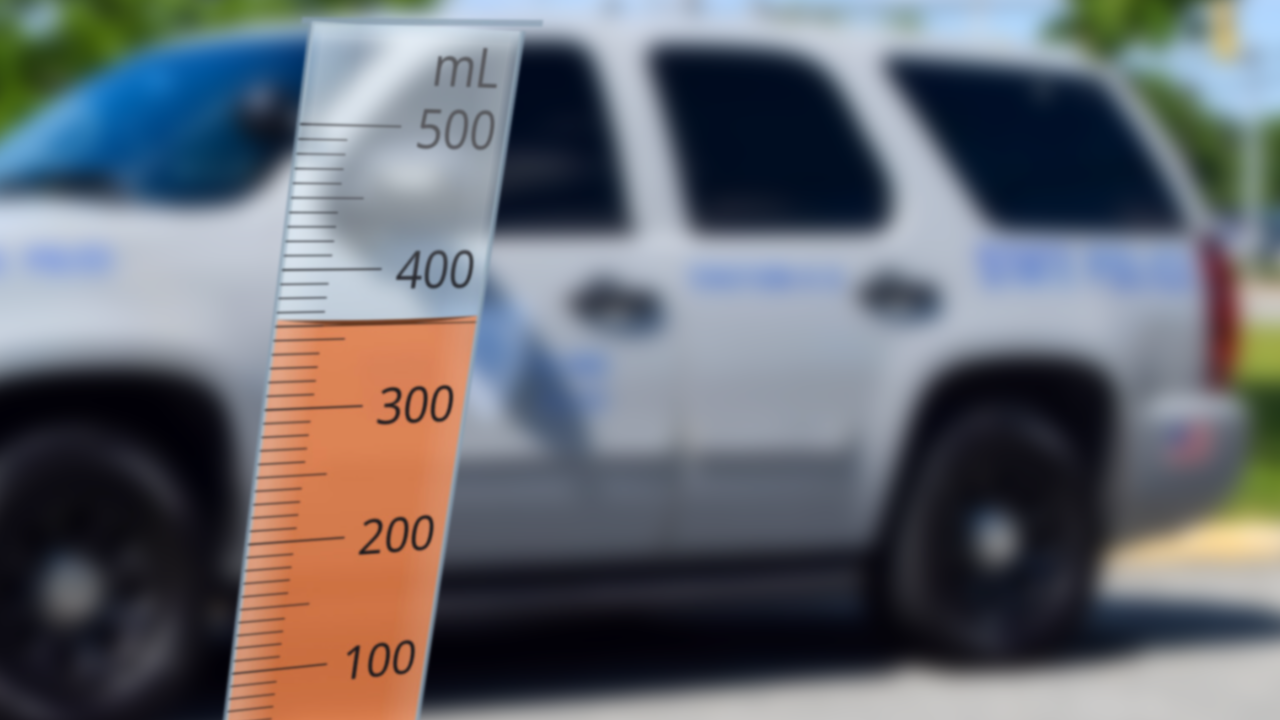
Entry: 360 mL
